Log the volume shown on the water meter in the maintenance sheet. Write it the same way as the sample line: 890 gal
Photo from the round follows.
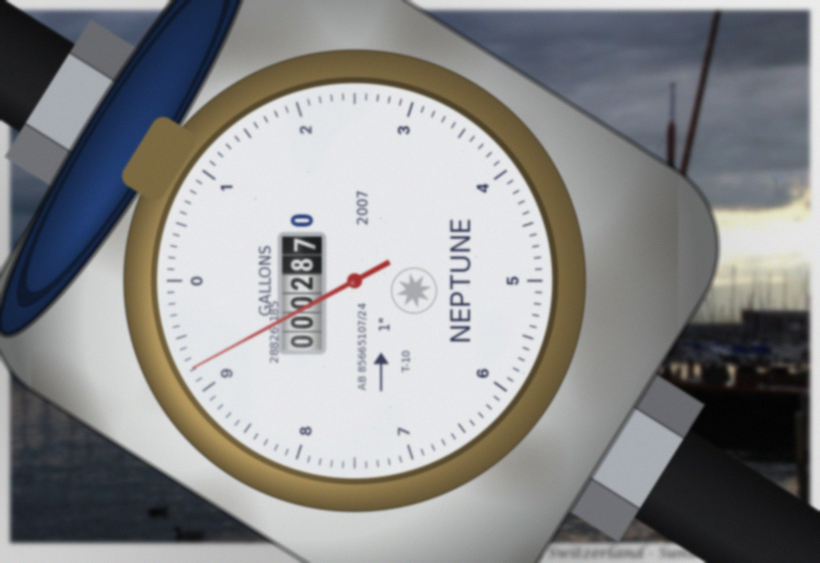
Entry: 2869.2 gal
